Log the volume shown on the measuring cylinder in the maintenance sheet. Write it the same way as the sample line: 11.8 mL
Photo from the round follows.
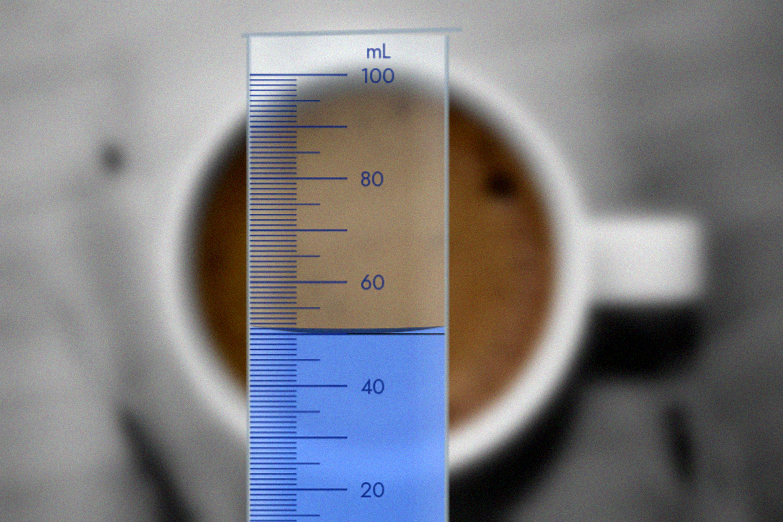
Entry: 50 mL
